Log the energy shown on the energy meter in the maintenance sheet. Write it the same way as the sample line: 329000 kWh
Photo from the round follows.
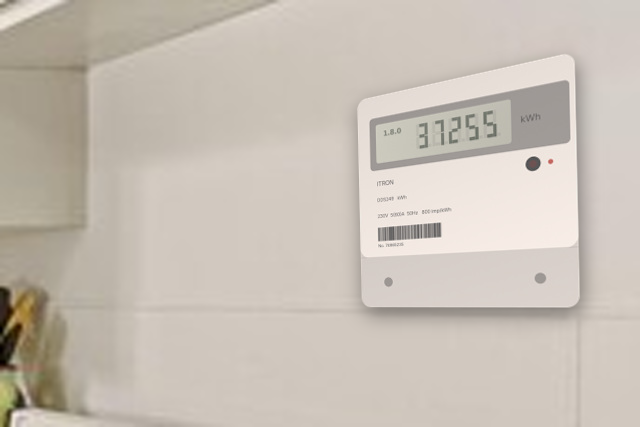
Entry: 37255 kWh
